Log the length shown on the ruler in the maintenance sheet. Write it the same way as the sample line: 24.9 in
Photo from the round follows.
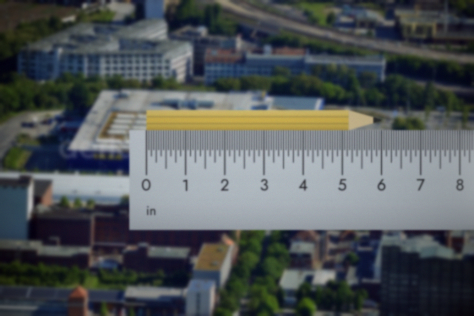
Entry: 6 in
